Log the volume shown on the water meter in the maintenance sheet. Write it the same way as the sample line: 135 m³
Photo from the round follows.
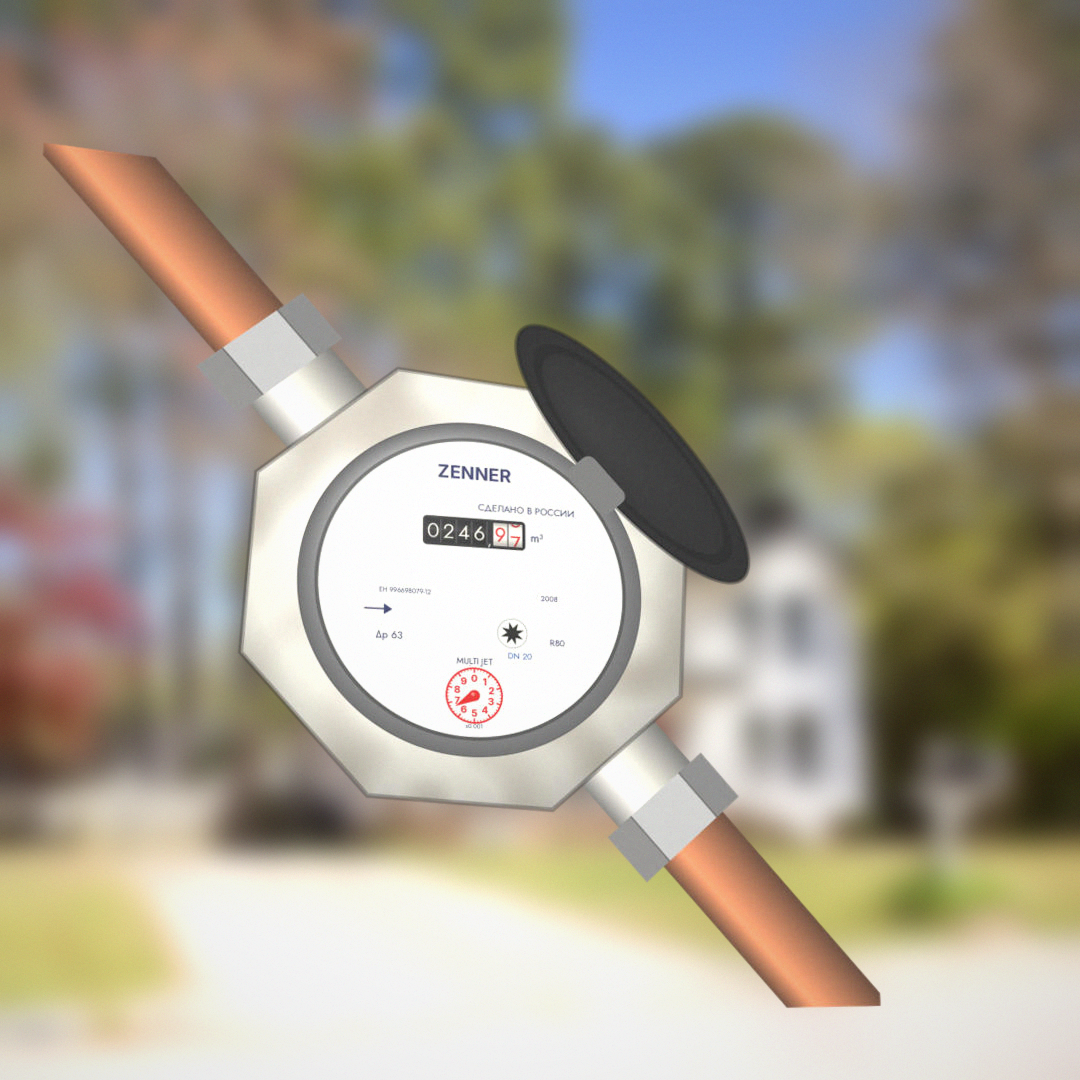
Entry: 246.966 m³
